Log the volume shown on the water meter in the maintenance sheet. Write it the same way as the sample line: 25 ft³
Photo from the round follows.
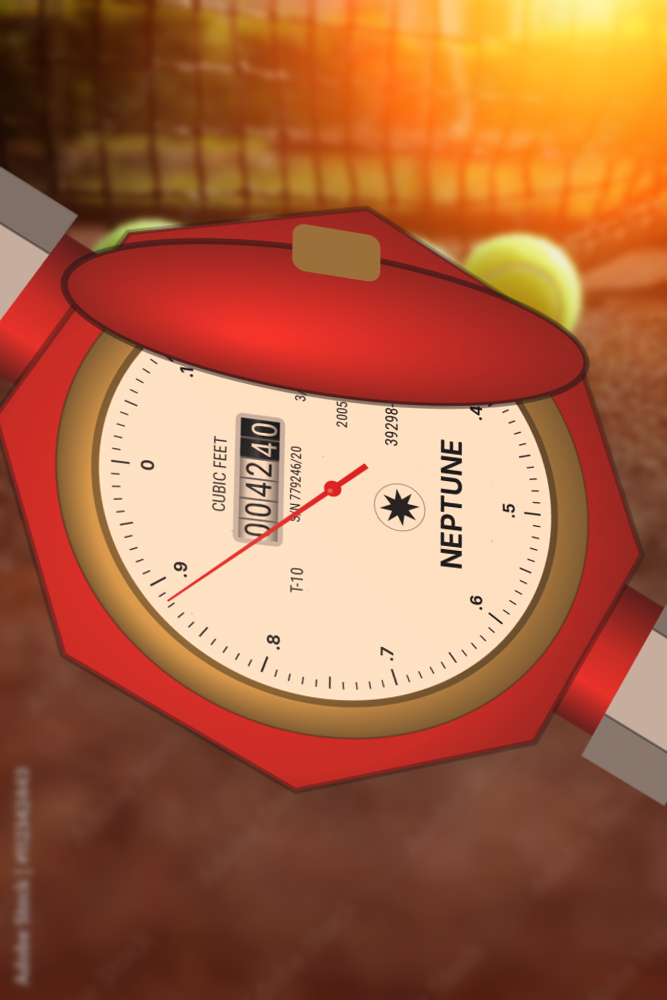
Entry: 4239.88 ft³
